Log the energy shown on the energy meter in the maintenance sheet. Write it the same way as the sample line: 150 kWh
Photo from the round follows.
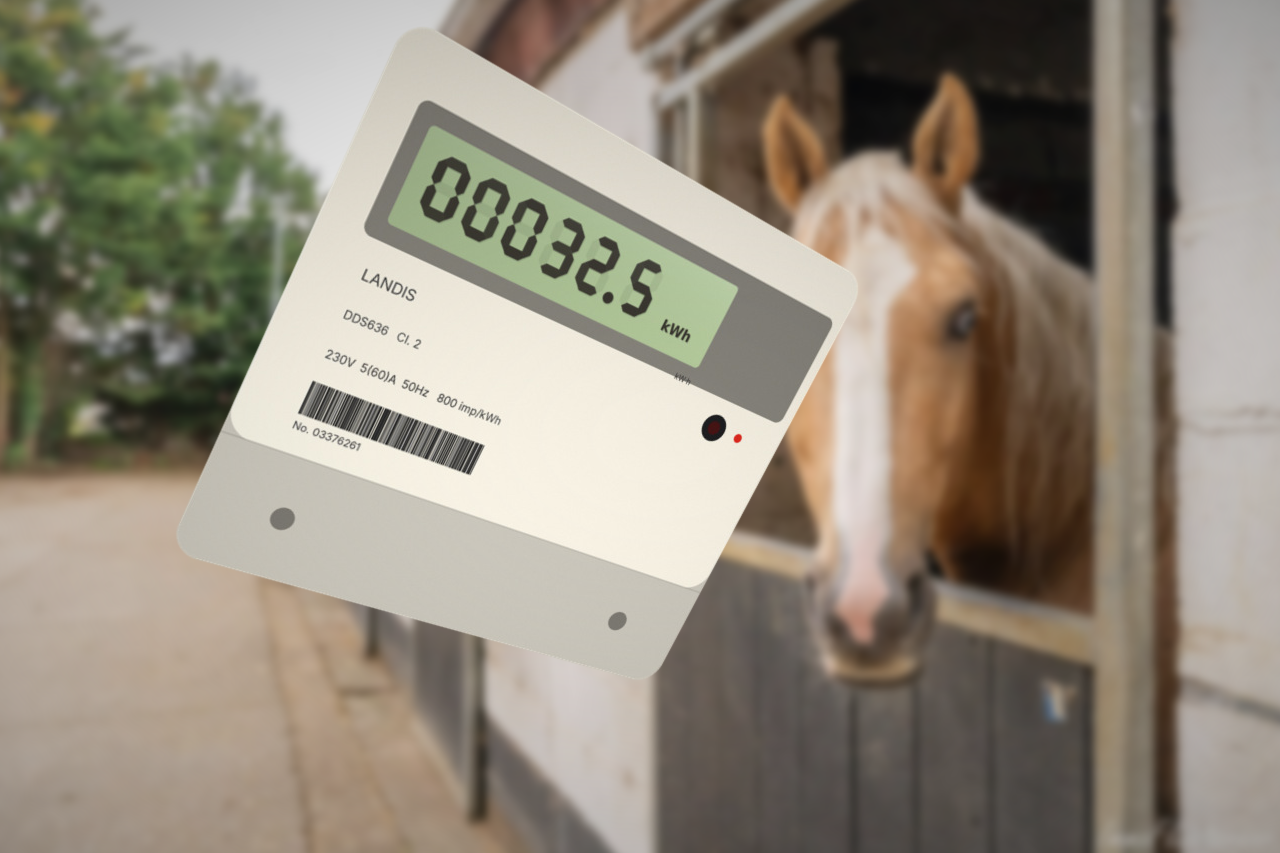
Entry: 32.5 kWh
